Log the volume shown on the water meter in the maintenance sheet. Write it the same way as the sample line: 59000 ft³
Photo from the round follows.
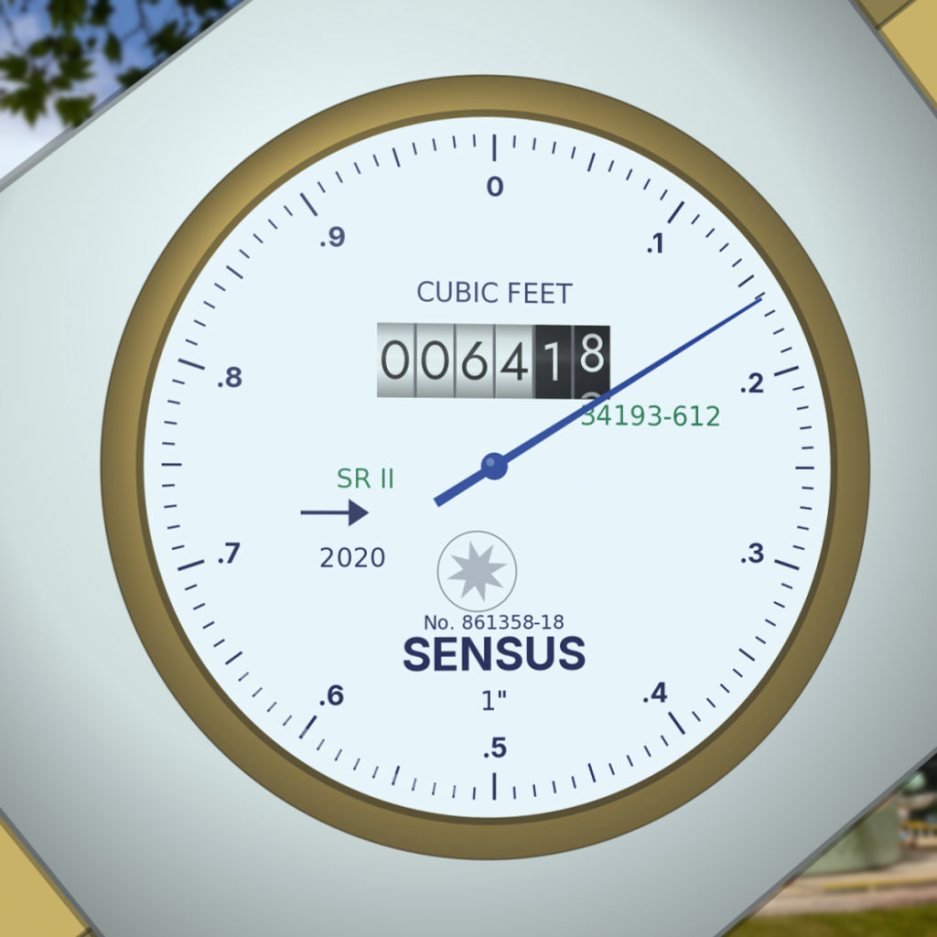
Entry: 6418.16 ft³
